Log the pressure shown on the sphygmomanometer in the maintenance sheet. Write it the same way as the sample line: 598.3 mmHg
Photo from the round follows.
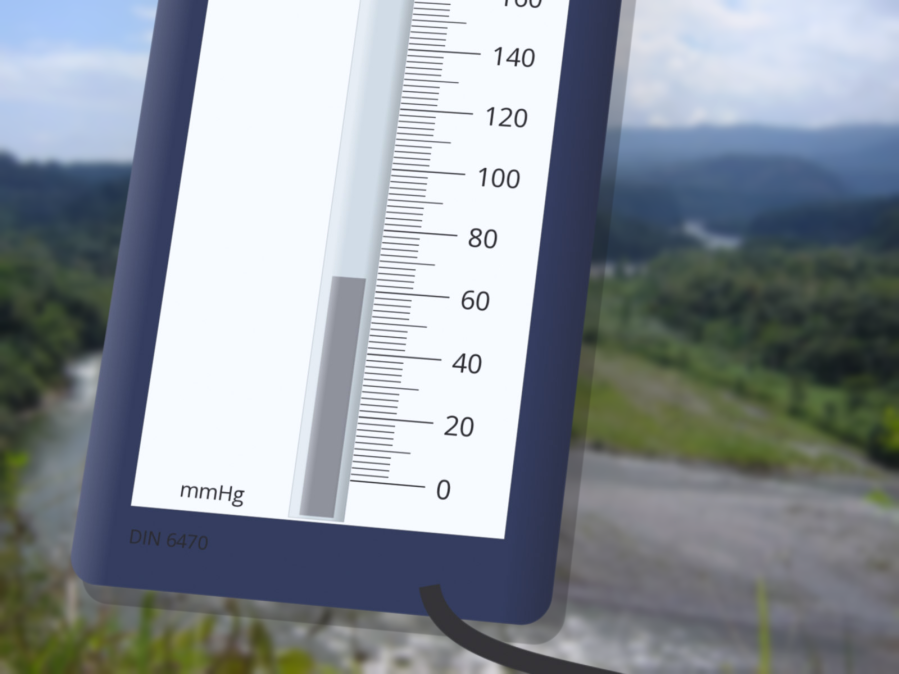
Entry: 64 mmHg
